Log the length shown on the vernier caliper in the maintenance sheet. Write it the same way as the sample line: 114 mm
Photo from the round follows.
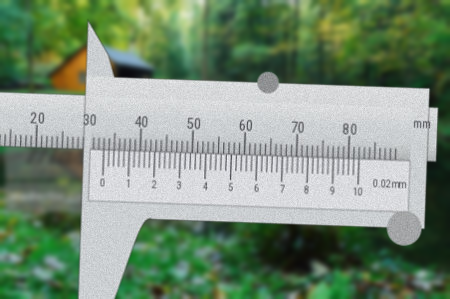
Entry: 33.0 mm
